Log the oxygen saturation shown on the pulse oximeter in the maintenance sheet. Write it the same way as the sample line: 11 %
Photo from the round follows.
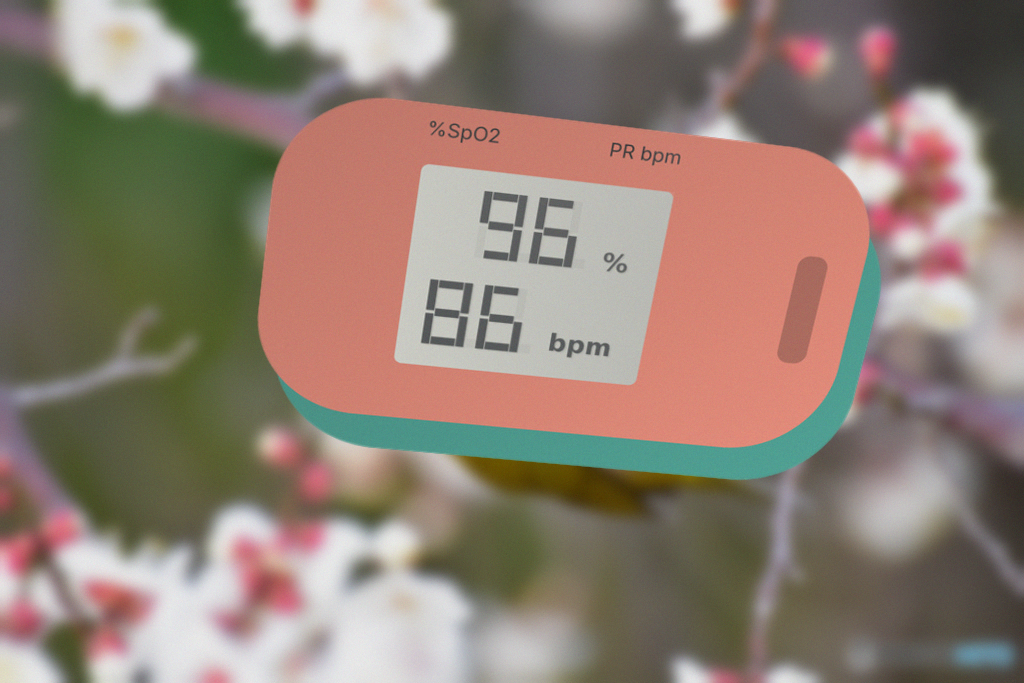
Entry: 96 %
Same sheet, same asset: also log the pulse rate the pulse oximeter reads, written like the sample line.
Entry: 86 bpm
